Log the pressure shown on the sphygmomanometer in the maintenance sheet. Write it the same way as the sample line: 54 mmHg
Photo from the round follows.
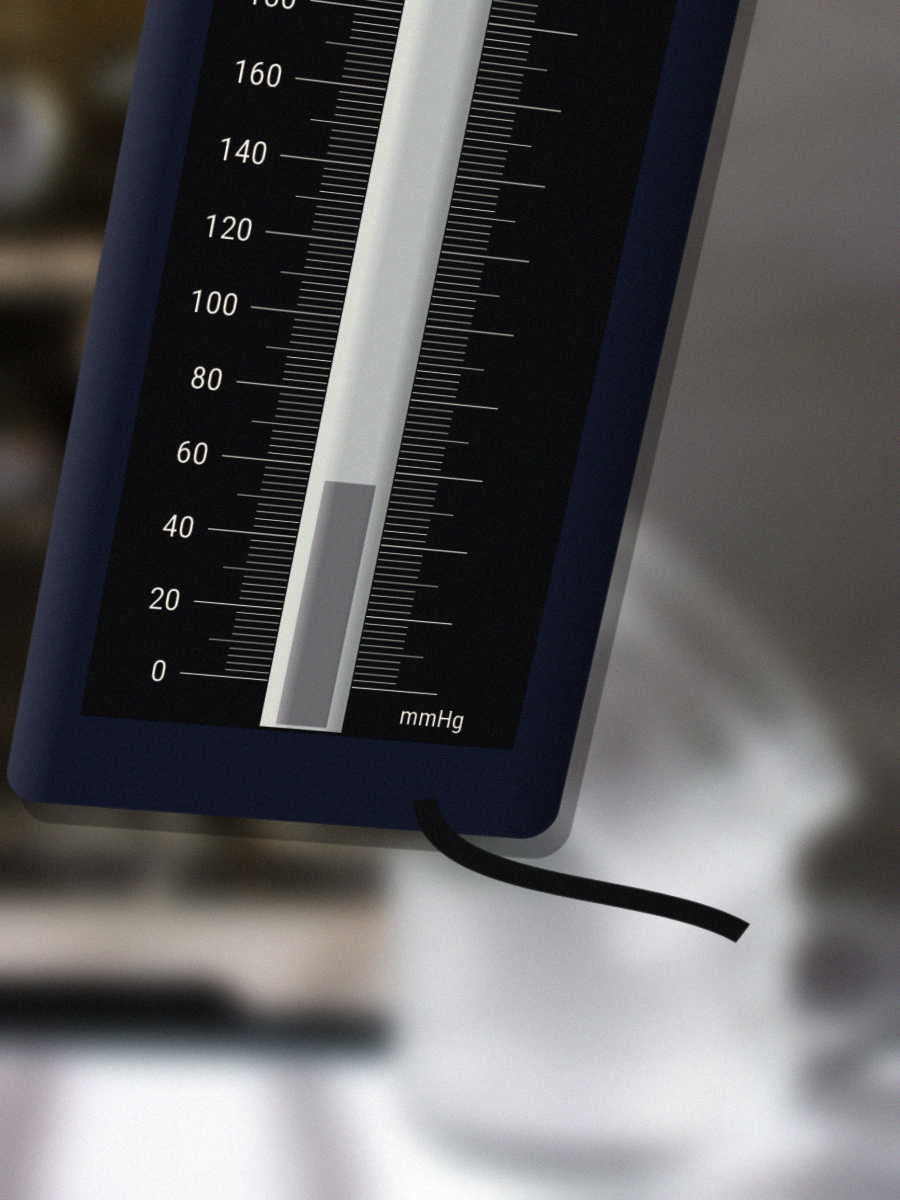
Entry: 56 mmHg
